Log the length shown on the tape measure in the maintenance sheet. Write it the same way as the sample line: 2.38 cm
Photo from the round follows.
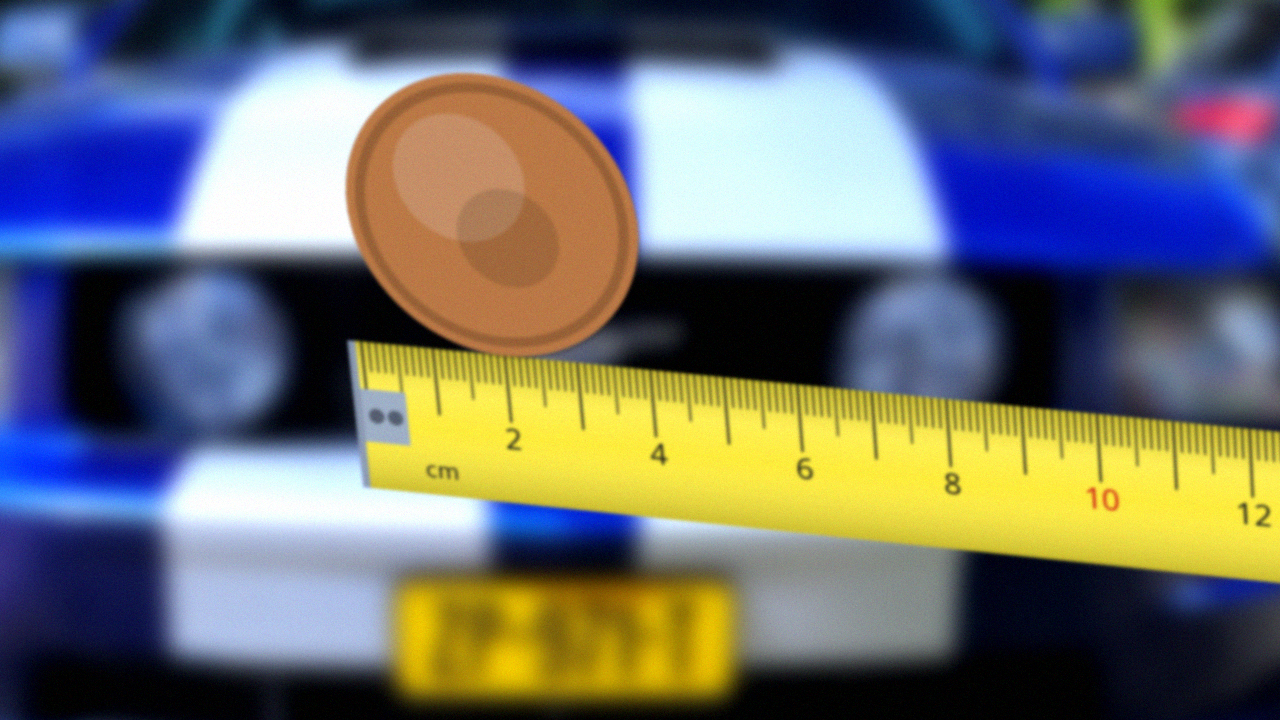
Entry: 4 cm
